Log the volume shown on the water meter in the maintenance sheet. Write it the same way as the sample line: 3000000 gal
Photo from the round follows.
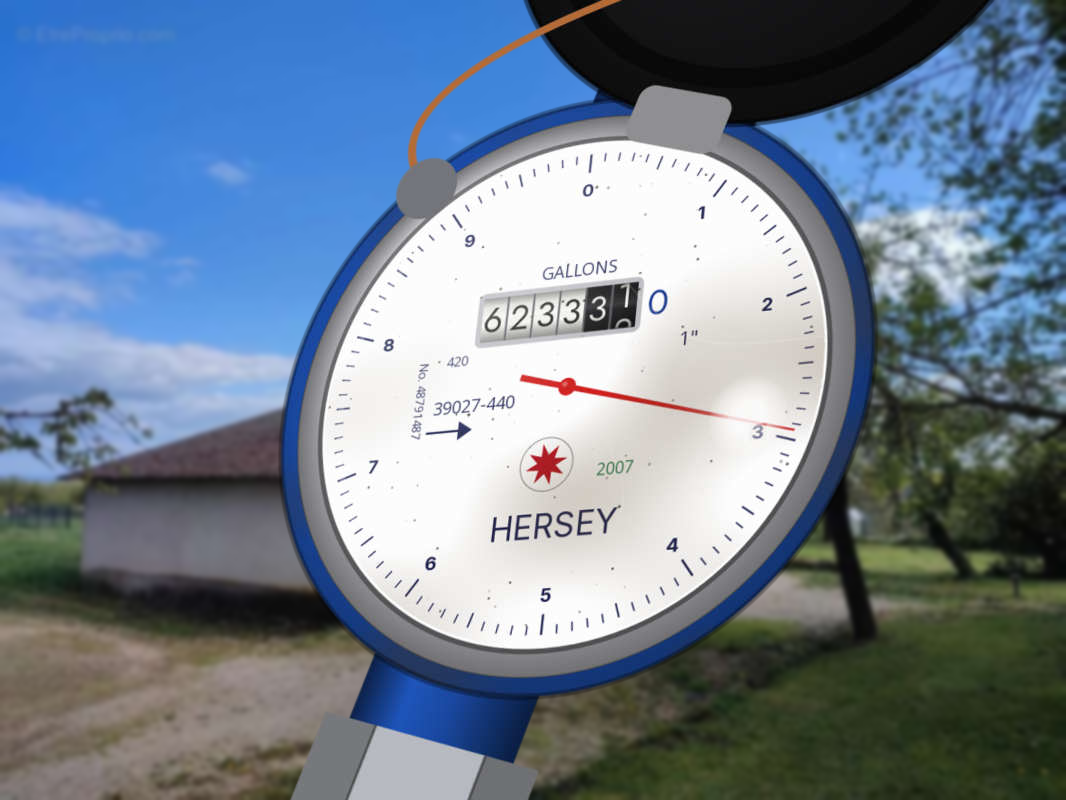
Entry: 6233312.9 gal
